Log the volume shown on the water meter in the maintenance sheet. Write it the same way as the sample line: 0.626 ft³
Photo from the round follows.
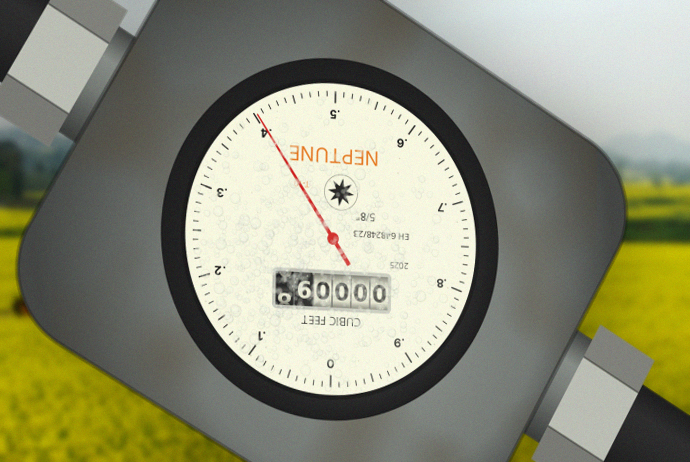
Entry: 98.40 ft³
